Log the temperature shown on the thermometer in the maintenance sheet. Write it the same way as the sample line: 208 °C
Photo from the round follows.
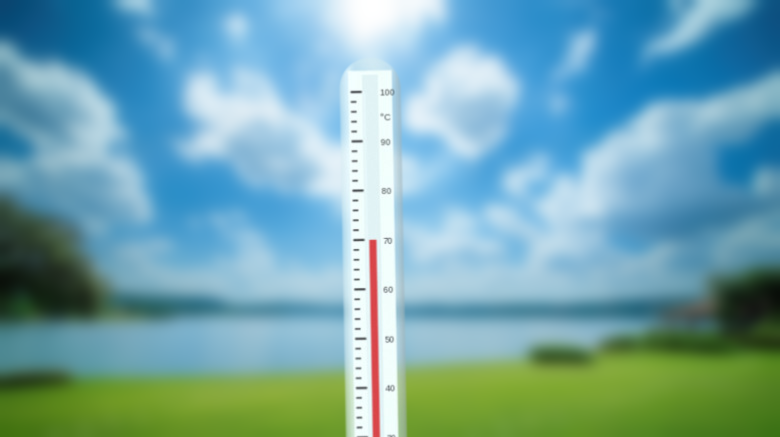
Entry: 70 °C
